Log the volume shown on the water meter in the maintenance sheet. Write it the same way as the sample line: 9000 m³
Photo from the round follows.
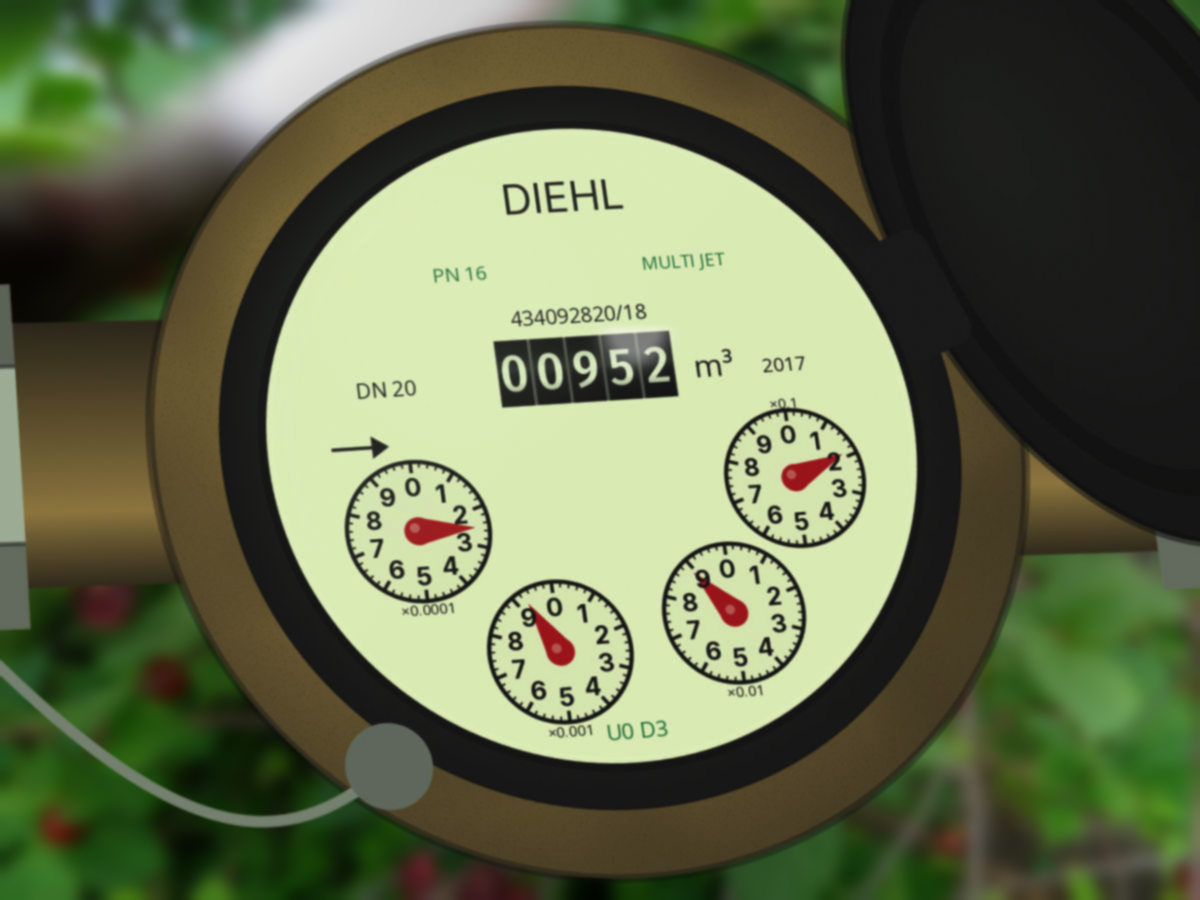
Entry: 952.1892 m³
